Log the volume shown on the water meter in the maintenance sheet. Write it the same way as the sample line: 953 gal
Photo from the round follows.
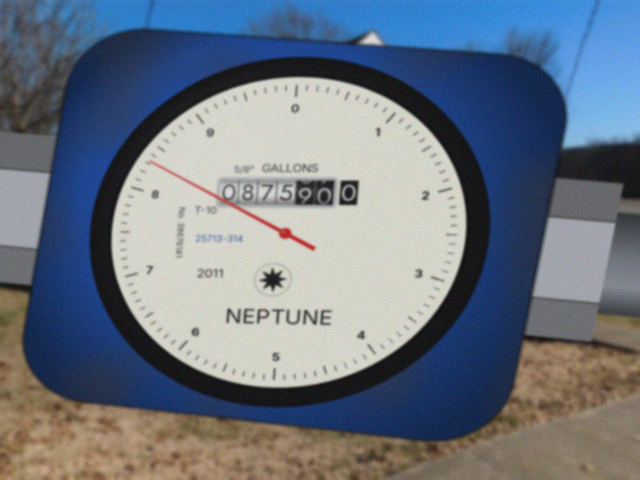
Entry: 875898.3 gal
